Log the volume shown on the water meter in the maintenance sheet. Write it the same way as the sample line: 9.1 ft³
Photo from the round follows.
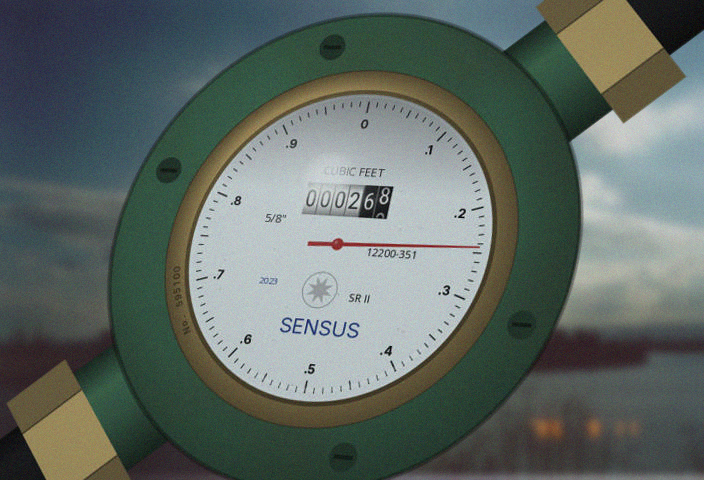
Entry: 268.24 ft³
